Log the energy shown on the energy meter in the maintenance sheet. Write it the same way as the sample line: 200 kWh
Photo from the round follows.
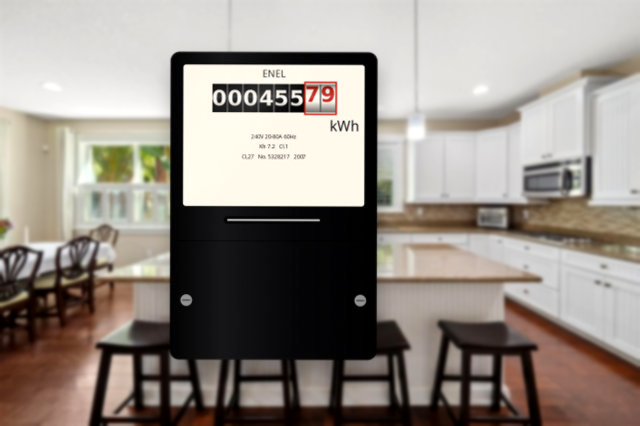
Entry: 455.79 kWh
